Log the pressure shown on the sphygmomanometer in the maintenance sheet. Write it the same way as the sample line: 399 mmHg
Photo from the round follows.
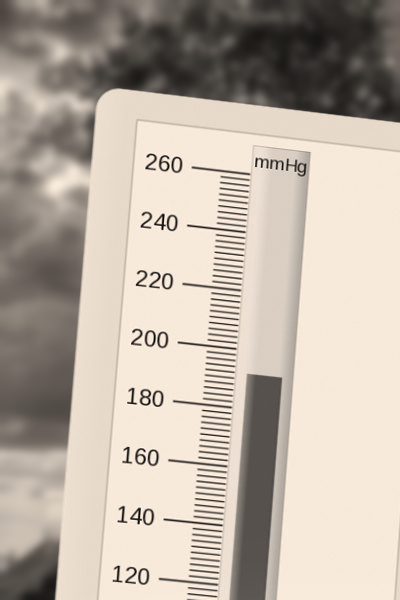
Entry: 192 mmHg
